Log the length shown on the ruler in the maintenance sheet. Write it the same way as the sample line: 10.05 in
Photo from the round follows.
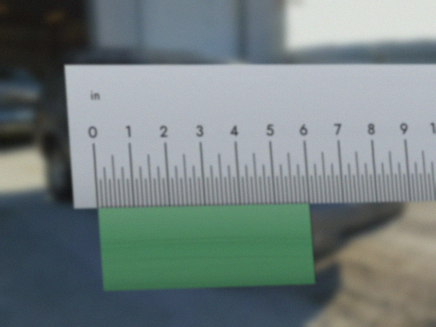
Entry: 6 in
